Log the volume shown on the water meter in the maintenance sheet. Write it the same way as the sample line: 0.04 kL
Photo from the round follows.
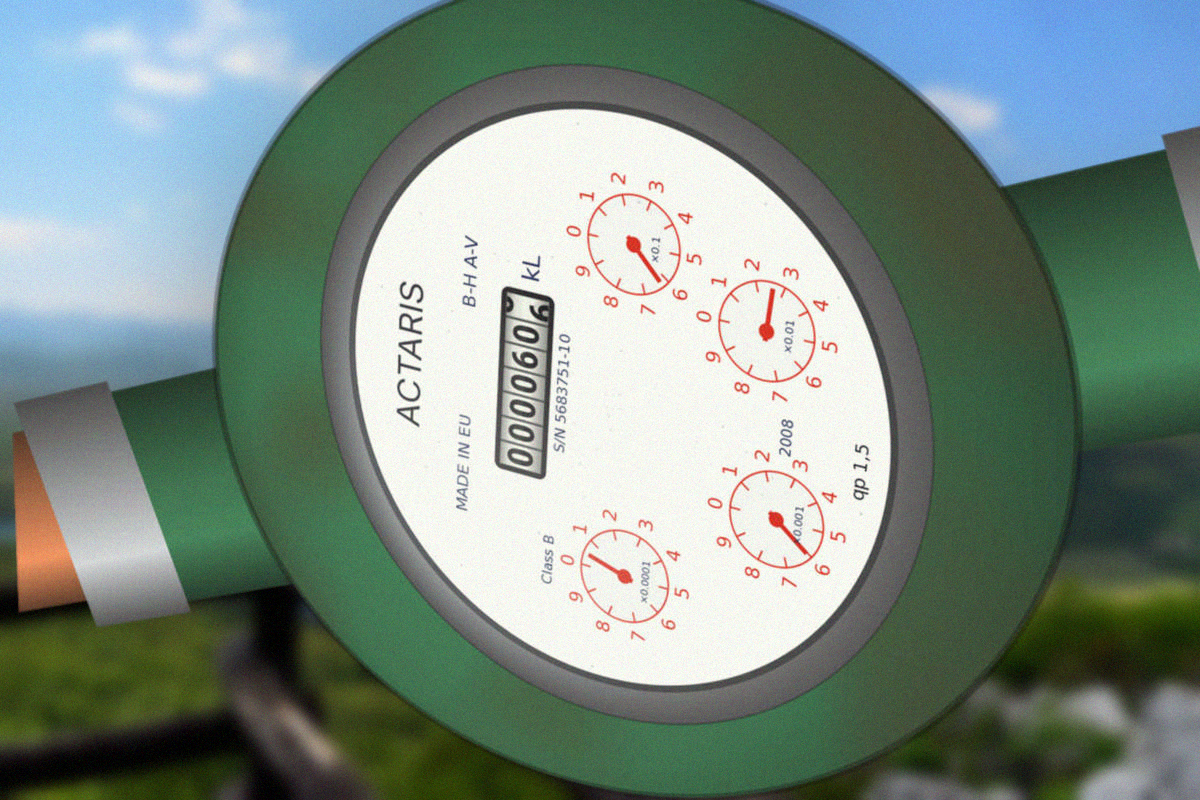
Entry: 605.6260 kL
